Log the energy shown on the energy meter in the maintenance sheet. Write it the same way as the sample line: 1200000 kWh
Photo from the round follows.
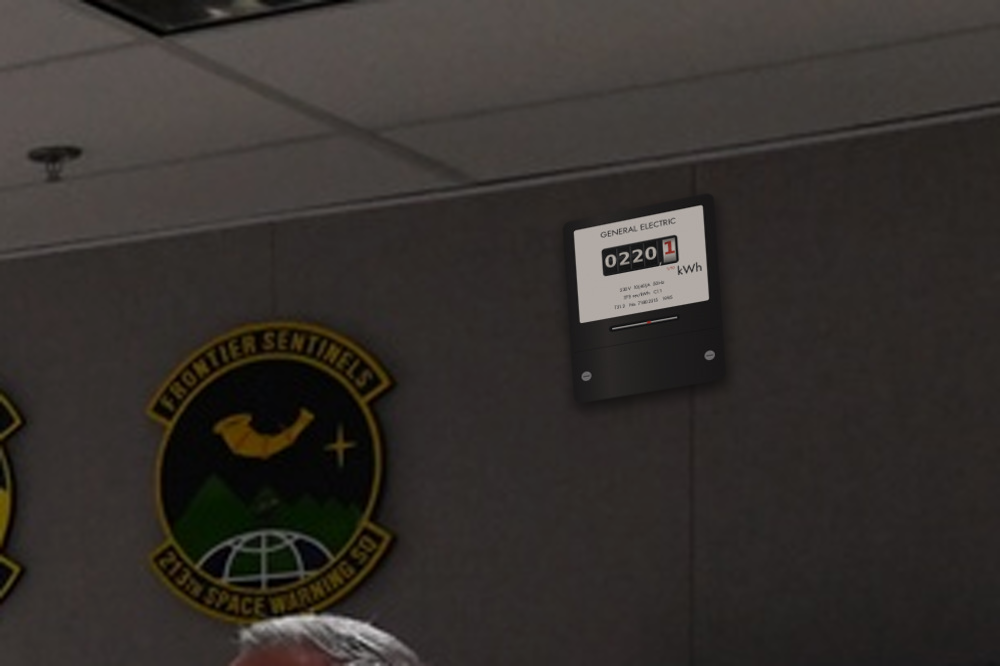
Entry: 220.1 kWh
